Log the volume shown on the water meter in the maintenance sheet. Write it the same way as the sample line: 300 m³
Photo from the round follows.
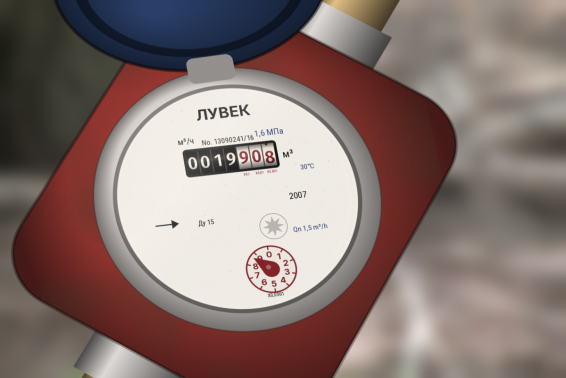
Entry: 19.9078 m³
